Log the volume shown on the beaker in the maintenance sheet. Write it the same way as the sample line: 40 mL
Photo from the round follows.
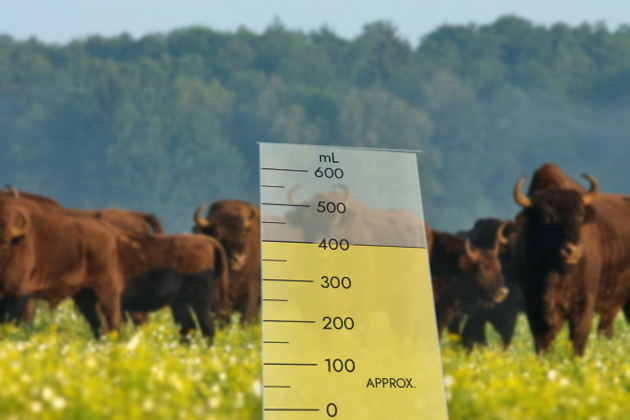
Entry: 400 mL
